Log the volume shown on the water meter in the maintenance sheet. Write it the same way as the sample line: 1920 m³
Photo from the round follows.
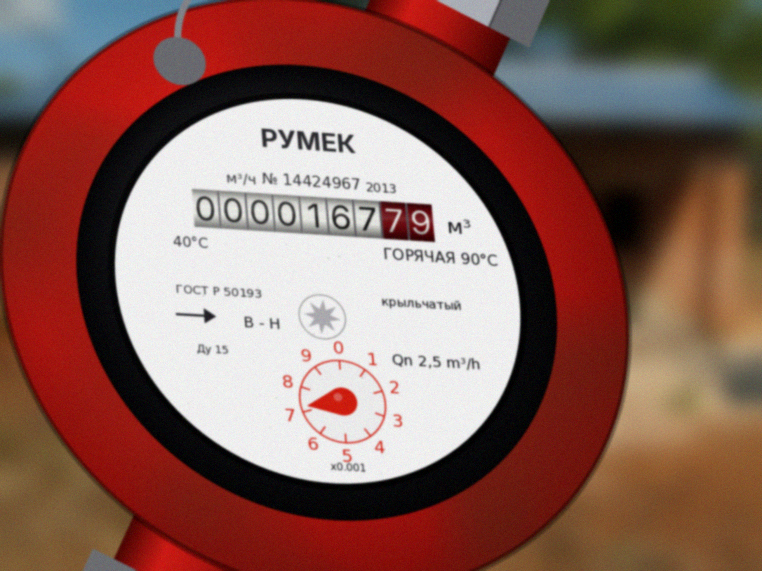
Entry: 167.797 m³
